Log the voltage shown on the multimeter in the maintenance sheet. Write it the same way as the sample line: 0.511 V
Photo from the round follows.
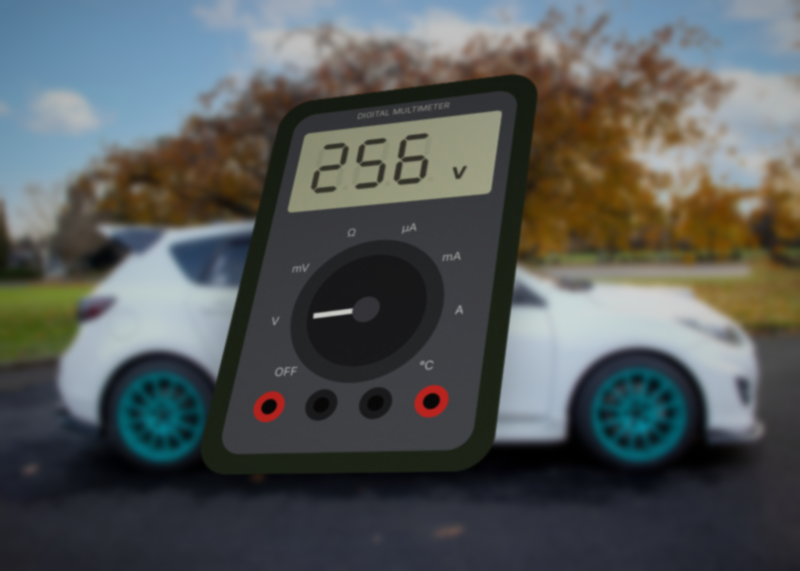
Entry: 256 V
